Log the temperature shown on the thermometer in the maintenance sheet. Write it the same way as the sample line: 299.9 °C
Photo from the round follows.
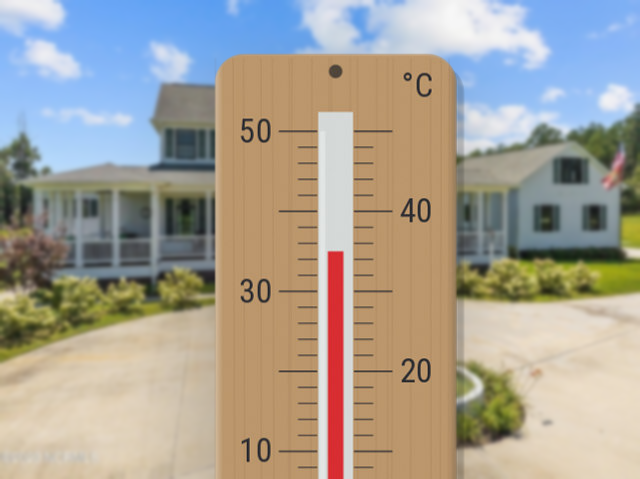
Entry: 35 °C
